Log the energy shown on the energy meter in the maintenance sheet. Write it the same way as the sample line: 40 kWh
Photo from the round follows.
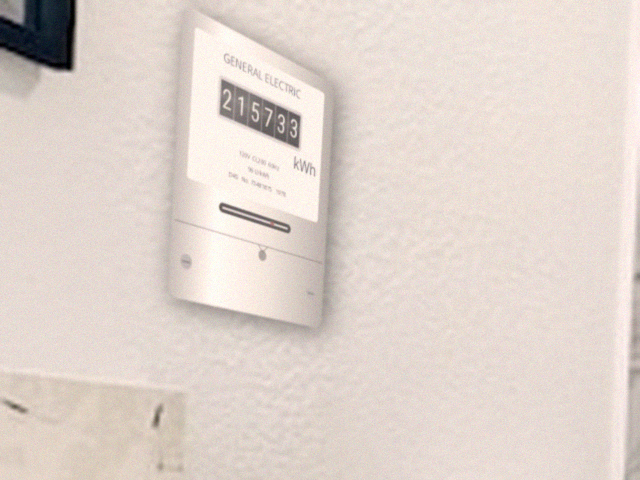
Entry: 215733 kWh
